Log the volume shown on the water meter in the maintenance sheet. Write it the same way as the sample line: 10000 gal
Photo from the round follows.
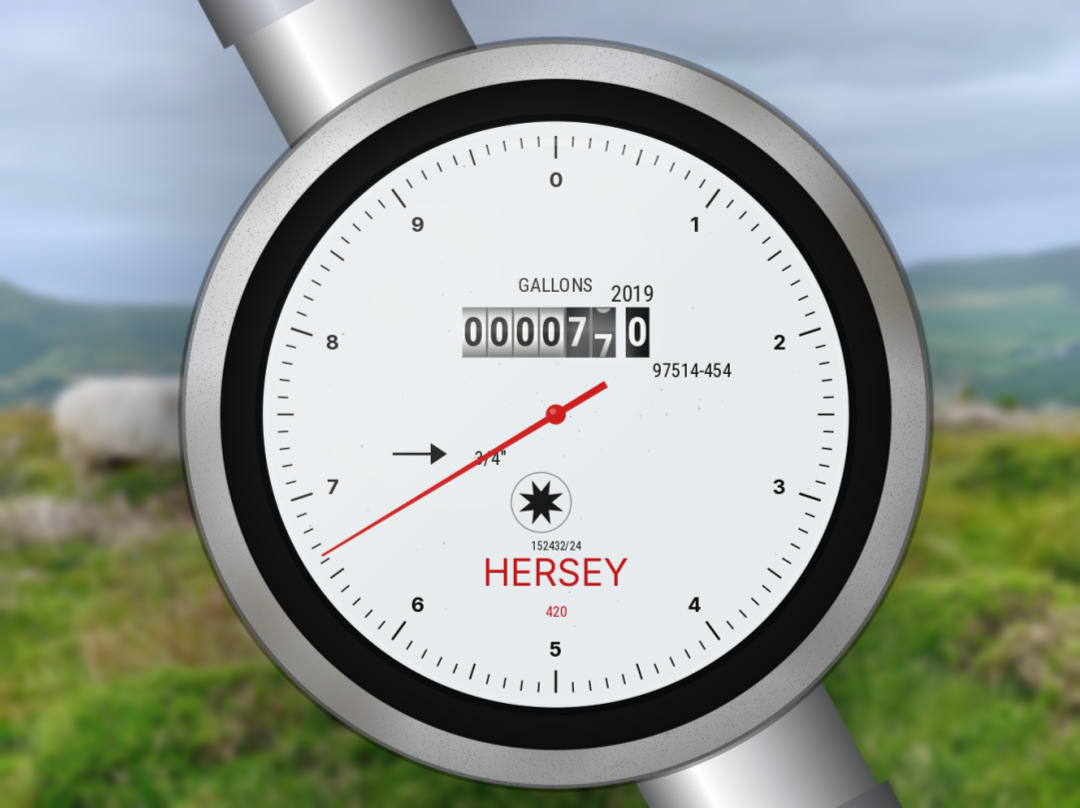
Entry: 766.6 gal
